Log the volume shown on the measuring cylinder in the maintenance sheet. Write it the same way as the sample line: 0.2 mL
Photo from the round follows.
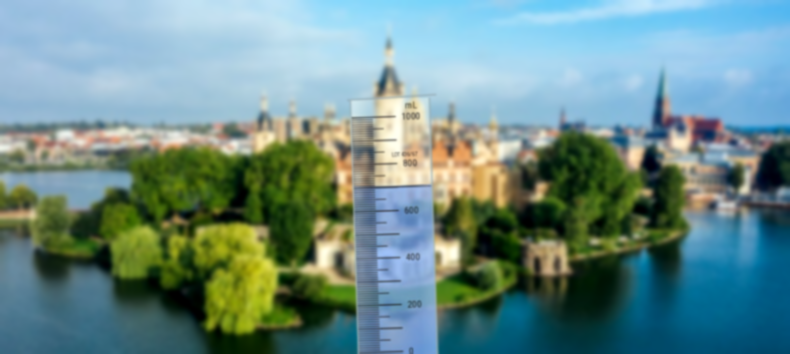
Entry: 700 mL
